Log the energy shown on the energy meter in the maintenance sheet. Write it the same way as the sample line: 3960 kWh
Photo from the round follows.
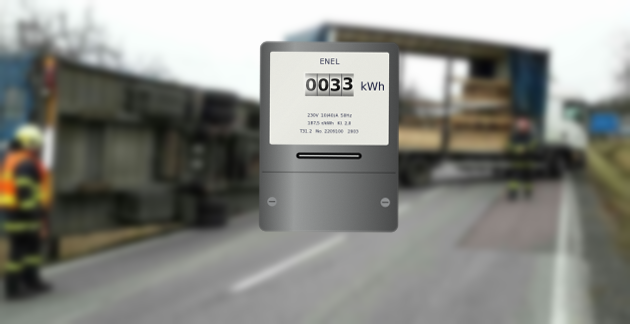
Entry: 33 kWh
